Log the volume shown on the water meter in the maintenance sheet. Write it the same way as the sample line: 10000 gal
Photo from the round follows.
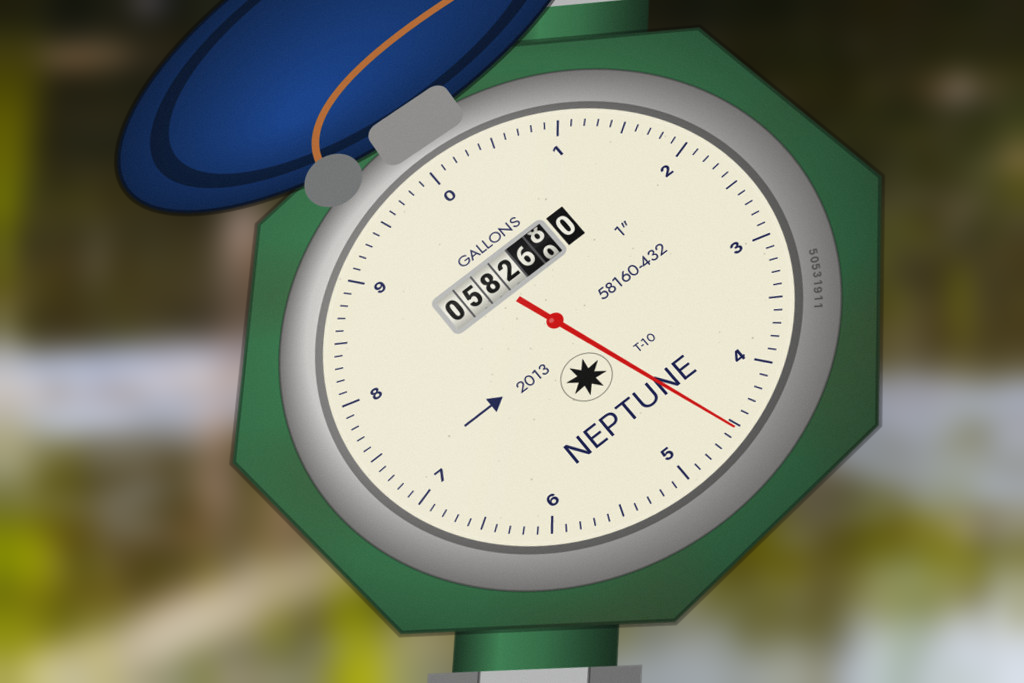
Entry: 582684.5 gal
